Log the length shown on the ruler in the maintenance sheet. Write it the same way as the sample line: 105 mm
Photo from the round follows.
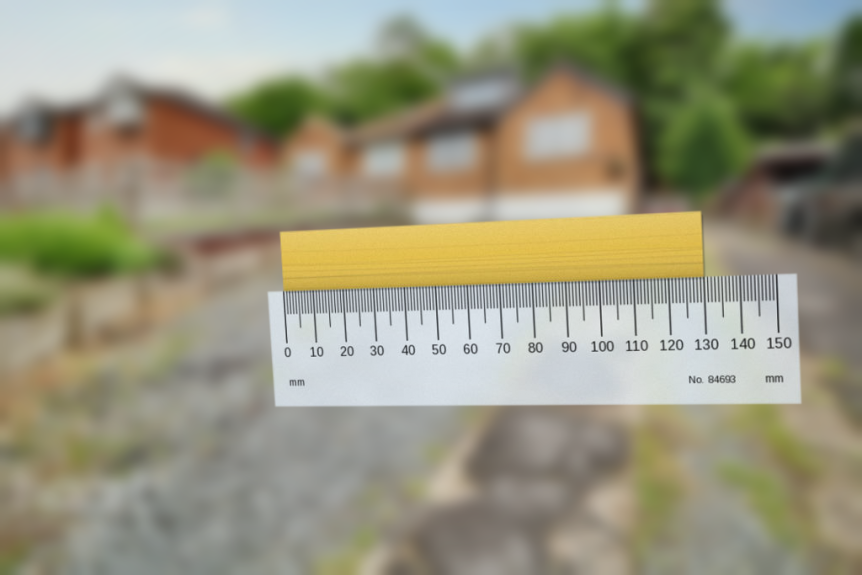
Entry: 130 mm
